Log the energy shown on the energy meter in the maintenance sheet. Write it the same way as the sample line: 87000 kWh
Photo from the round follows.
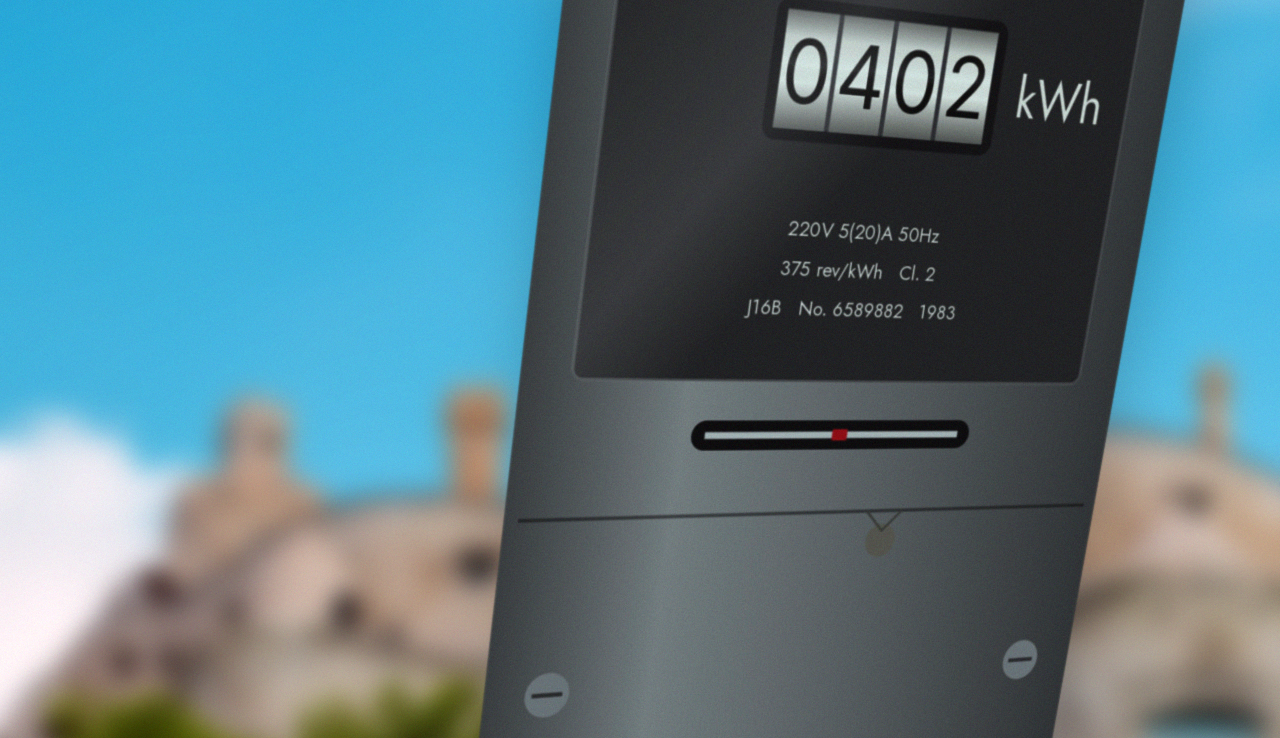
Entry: 402 kWh
